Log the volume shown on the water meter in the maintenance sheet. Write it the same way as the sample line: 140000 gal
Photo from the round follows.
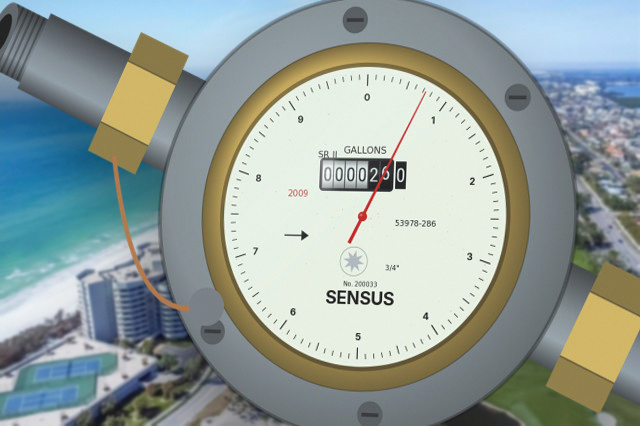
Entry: 260.7 gal
